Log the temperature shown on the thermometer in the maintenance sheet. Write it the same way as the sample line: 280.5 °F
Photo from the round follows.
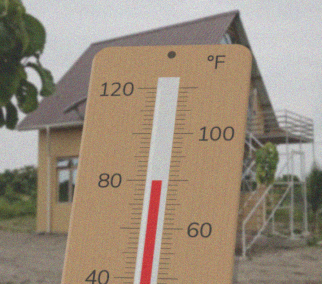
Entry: 80 °F
